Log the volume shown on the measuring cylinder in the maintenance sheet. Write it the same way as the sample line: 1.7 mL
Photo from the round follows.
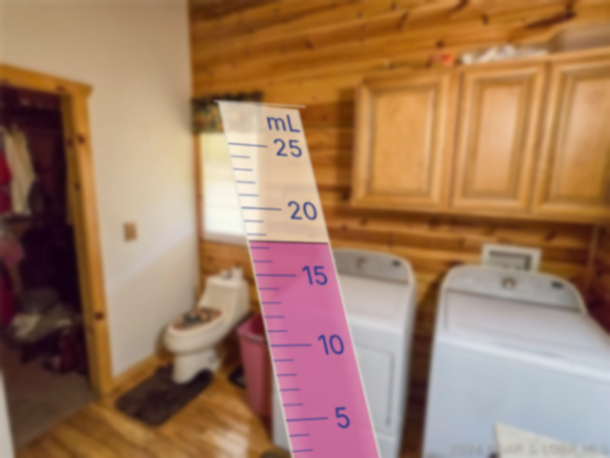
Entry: 17.5 mL
